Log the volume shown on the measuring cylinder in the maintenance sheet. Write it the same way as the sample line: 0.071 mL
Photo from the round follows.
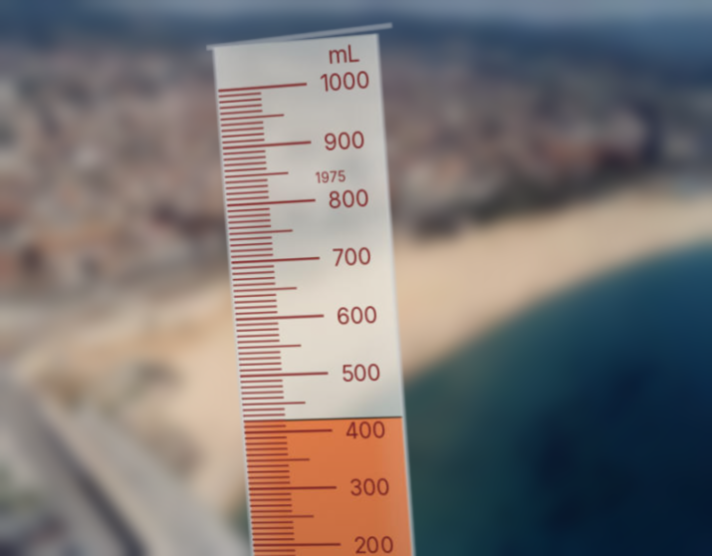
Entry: 420 mL
